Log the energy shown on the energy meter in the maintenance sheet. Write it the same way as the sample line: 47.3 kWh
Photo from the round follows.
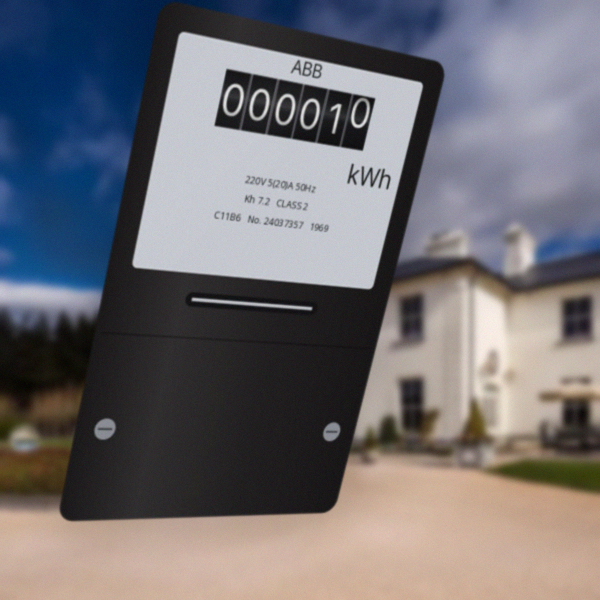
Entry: 10 kWh
